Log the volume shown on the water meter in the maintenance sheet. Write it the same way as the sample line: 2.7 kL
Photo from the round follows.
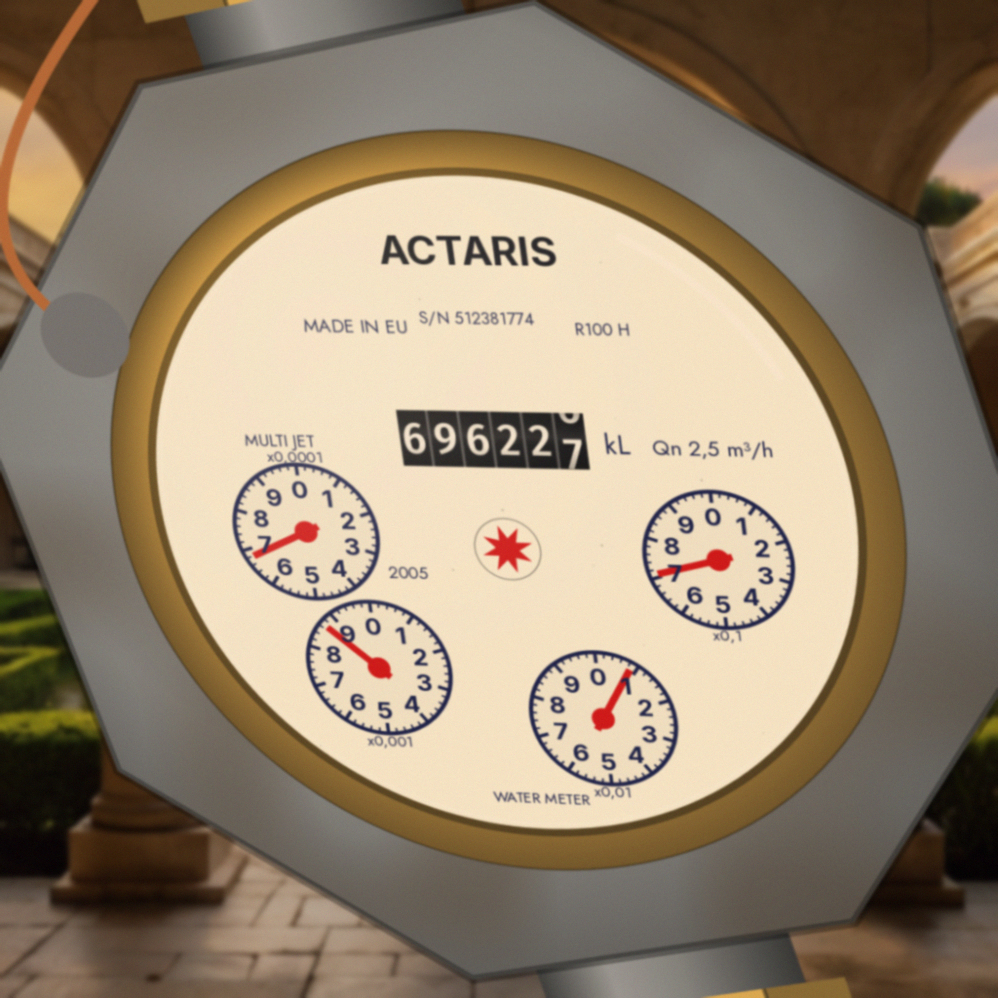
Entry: 696226.7086 kL
